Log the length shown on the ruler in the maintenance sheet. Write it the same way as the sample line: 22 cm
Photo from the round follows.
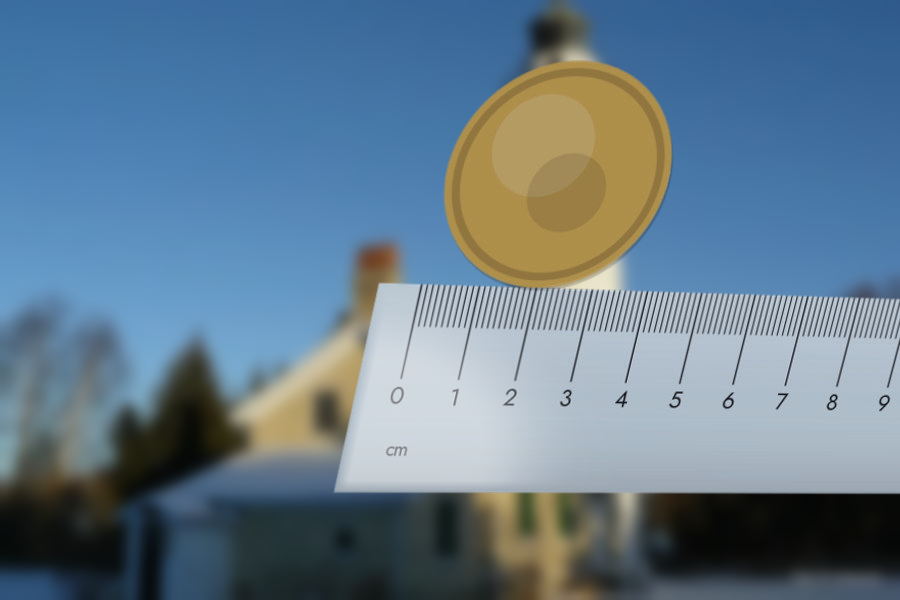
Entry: 3.9 cm
